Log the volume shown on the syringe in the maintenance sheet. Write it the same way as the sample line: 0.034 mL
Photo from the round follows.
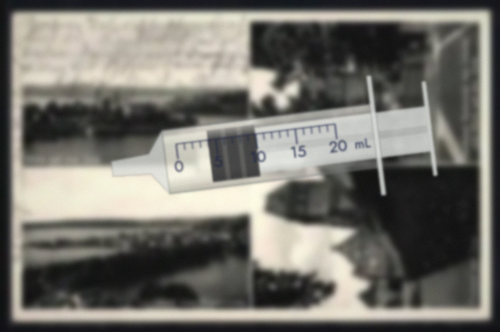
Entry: 4 mL
